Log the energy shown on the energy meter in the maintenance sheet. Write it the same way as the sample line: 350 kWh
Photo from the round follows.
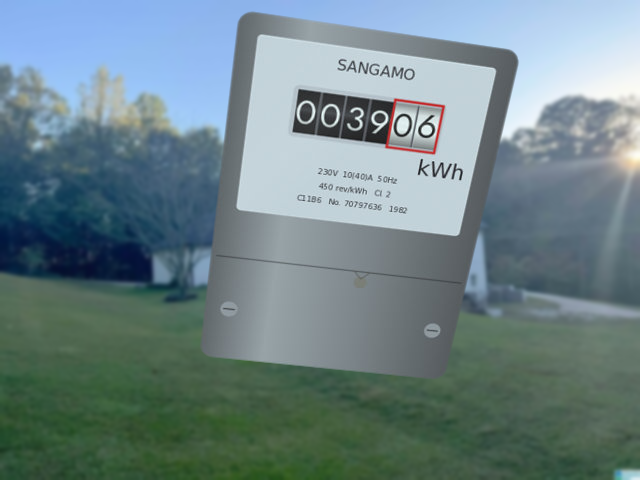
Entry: 39.06 kWh
